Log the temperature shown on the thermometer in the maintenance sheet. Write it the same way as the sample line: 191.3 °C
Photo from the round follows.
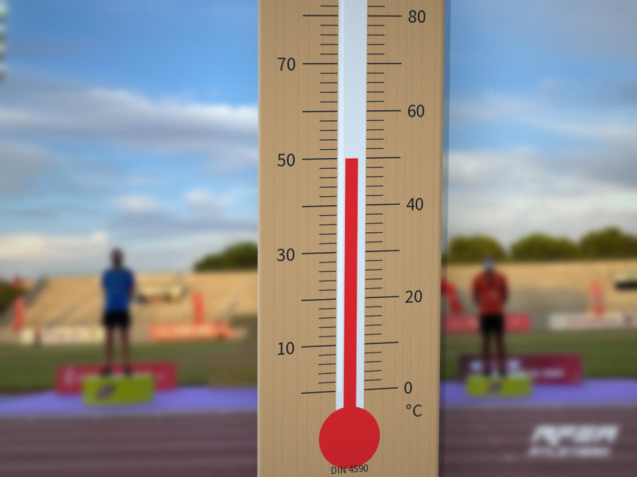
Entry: 50 °C
